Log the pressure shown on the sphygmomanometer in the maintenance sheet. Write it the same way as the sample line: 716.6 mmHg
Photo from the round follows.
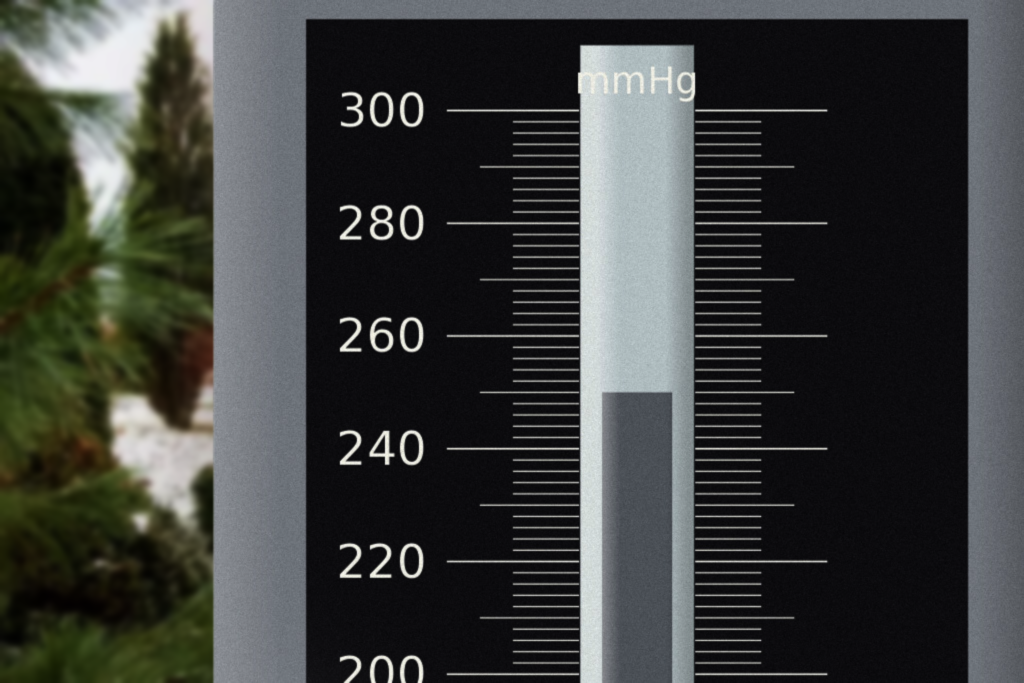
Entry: 250 mmHg
